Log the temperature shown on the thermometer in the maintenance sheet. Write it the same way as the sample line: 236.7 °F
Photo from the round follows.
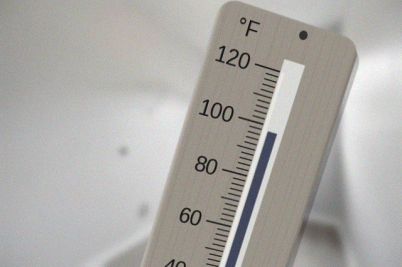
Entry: 98 °F
